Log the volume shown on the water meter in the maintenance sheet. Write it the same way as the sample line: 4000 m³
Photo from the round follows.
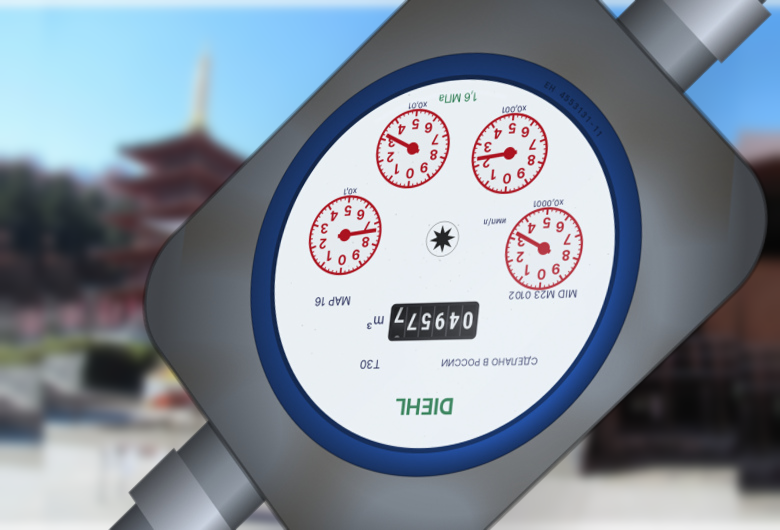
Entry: 49576.7323 m³
